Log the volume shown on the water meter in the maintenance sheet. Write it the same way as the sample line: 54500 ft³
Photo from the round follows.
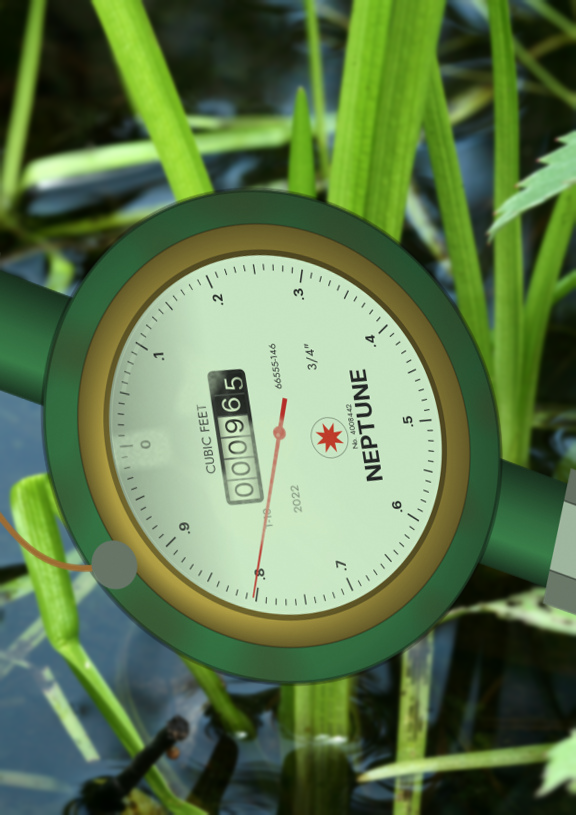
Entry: 964.80 ft³
